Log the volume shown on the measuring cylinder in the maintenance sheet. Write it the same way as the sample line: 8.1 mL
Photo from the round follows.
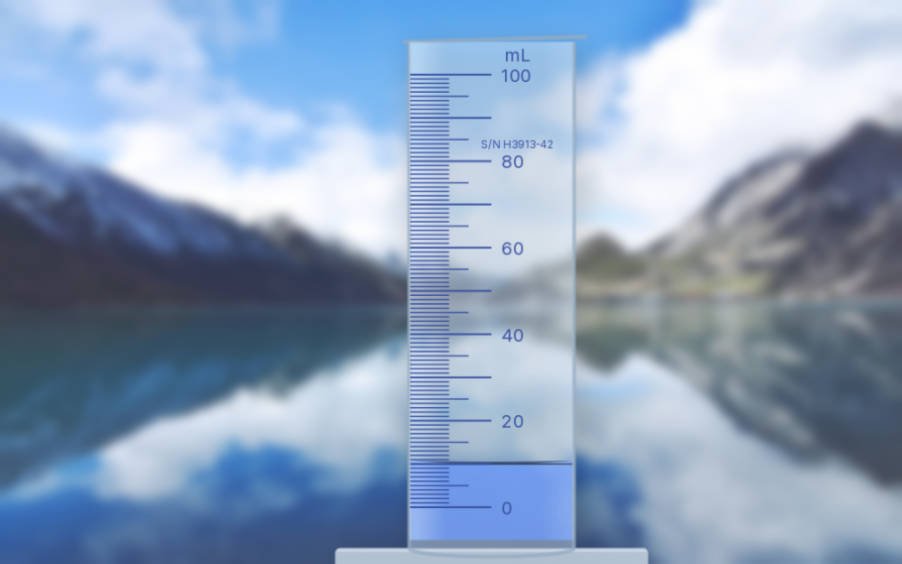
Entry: 10 mL
